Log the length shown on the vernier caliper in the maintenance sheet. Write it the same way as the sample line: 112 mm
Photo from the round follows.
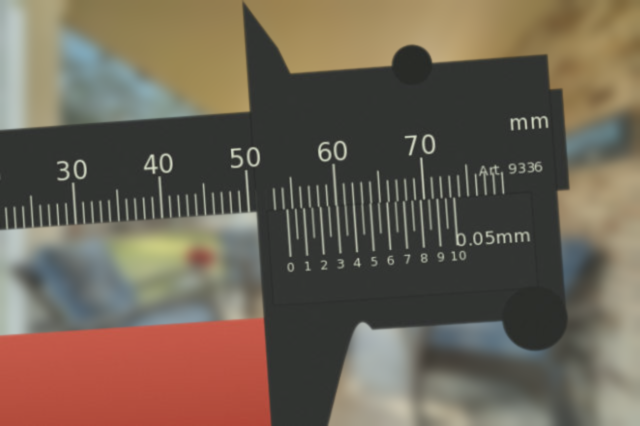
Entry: 54.4 mm
